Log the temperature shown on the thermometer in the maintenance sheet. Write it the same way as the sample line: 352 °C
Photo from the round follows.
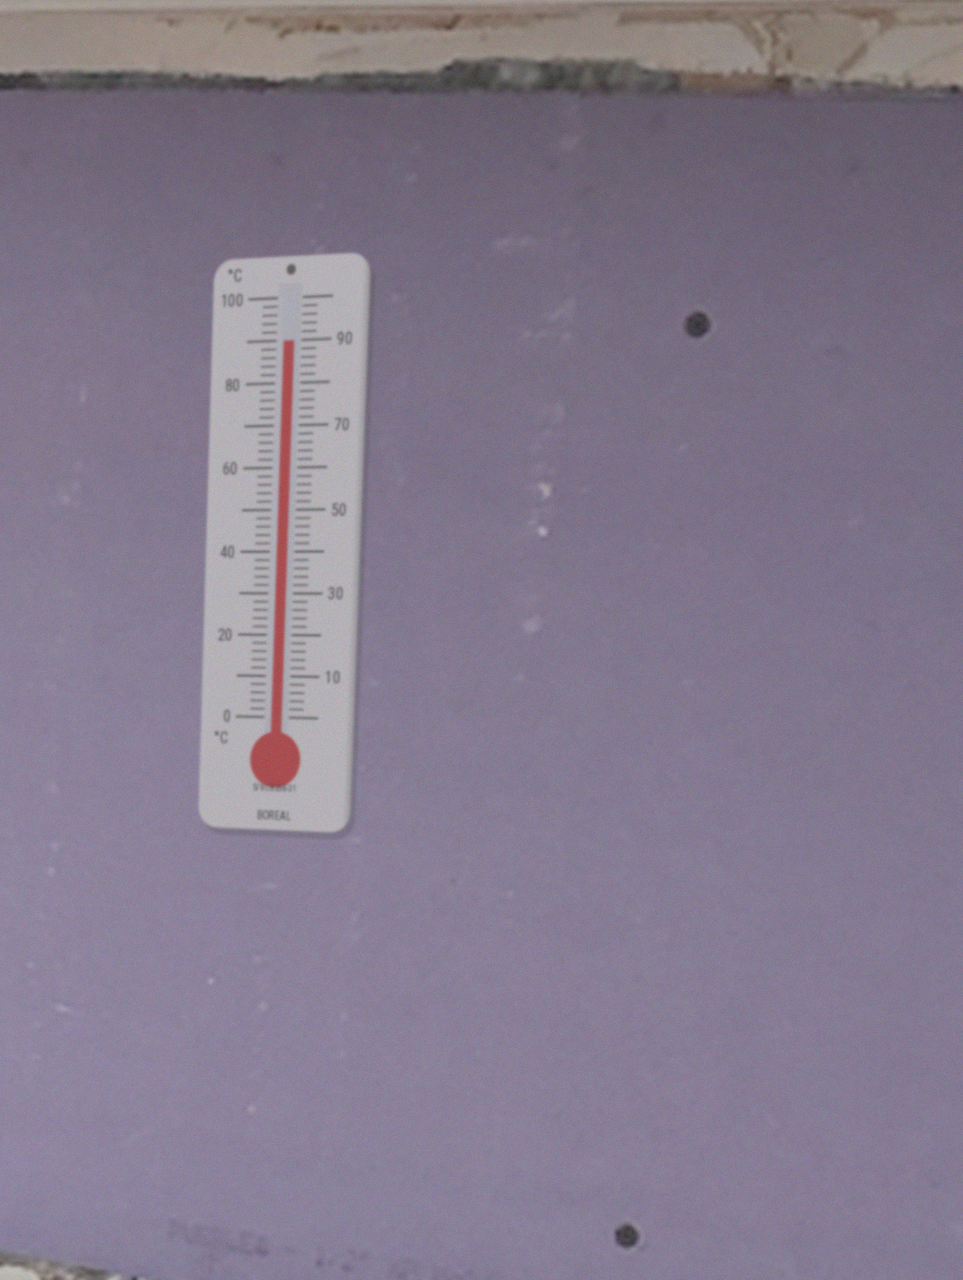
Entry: 90 °C
